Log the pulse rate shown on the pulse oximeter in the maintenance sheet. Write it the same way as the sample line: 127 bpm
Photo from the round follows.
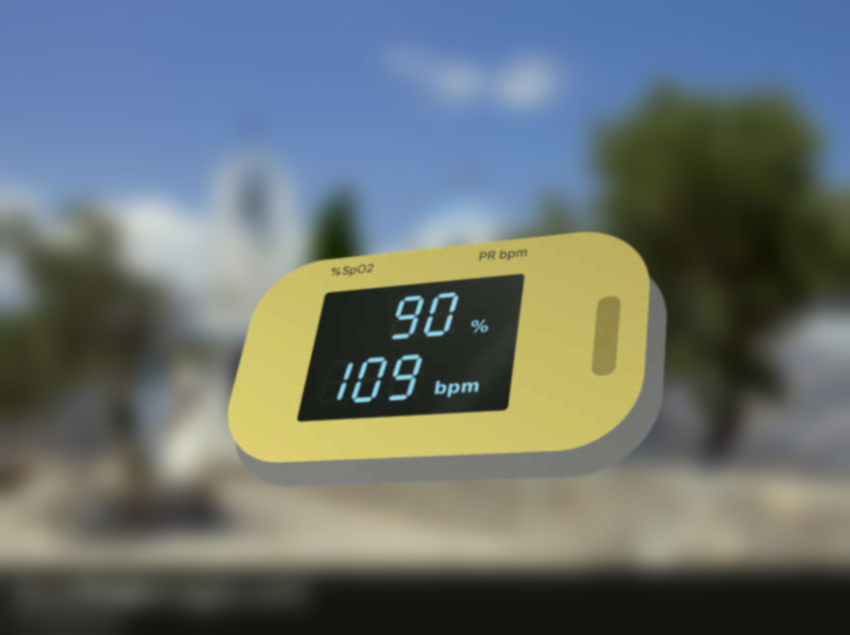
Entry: 109 bpm
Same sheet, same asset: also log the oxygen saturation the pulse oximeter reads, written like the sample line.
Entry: 90 %
